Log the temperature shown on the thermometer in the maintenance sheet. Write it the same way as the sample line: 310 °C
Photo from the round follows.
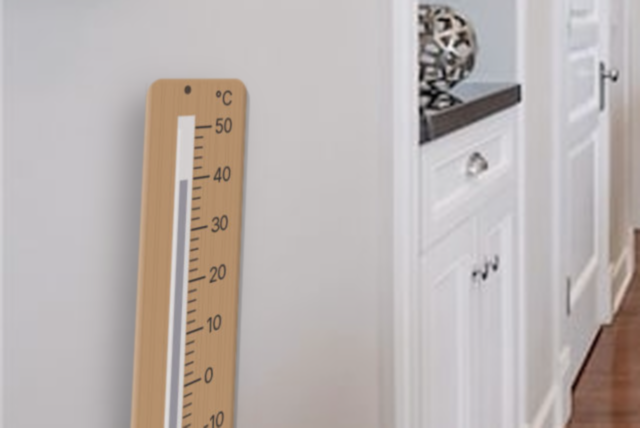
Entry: 40 °C
